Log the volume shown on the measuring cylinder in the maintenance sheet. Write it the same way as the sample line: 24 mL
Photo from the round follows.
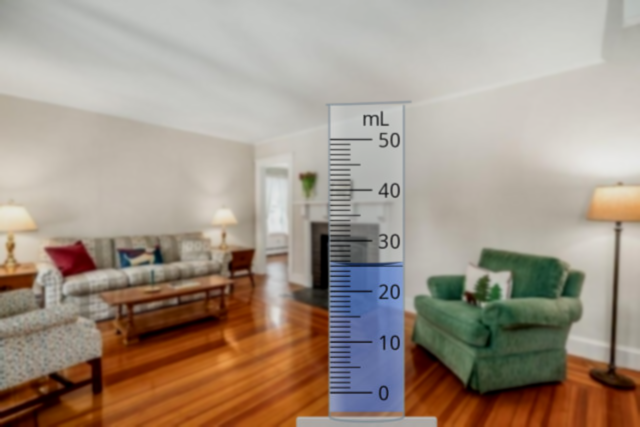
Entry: 25 mL
